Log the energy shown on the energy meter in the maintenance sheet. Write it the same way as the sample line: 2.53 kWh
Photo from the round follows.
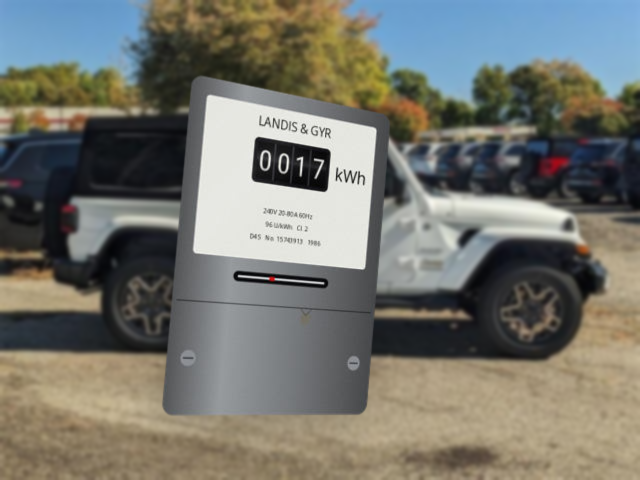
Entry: 17 kWh
